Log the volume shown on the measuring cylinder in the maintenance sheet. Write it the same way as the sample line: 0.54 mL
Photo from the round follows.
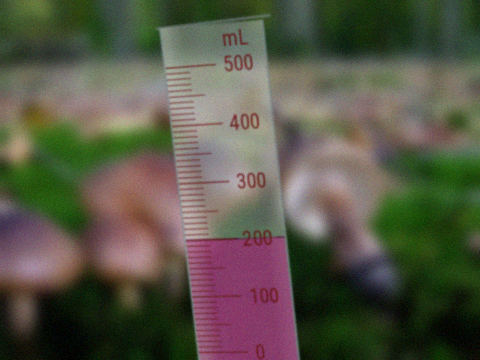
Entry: 200 mL
